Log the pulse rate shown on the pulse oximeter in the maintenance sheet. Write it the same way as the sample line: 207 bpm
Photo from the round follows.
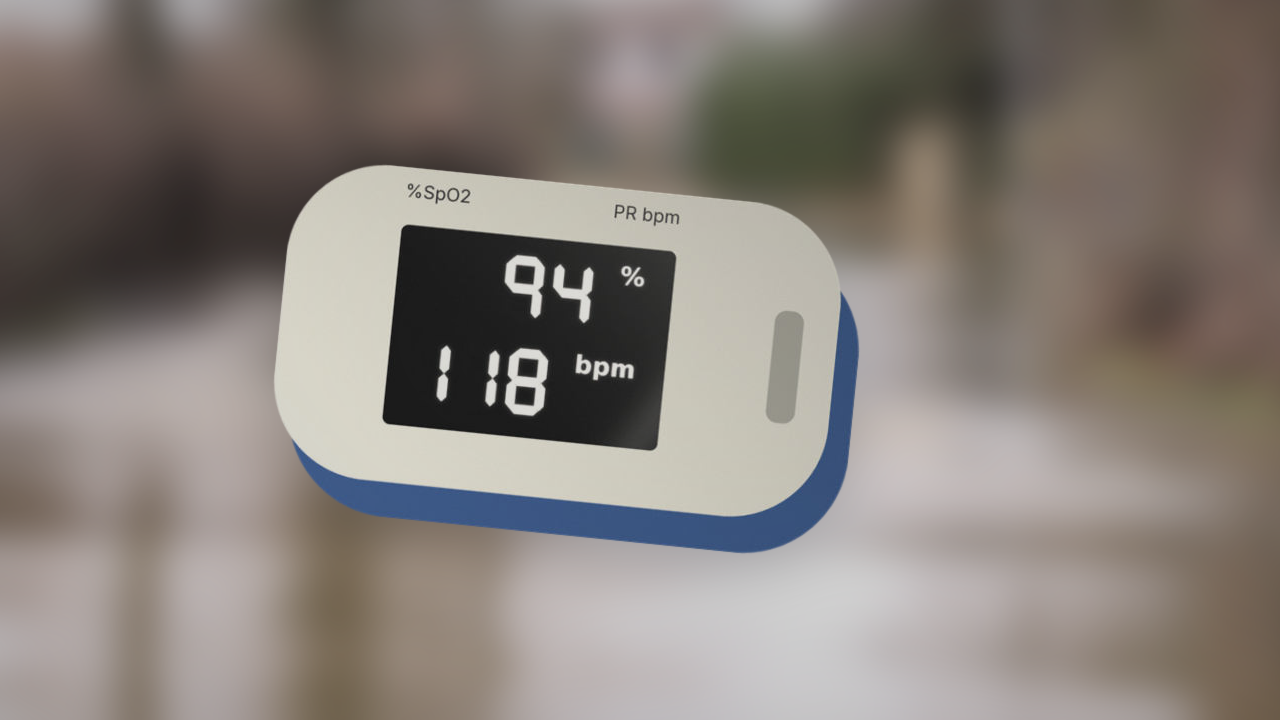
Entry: 118 bpm
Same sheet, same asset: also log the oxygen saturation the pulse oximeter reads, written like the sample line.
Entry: 94 %
